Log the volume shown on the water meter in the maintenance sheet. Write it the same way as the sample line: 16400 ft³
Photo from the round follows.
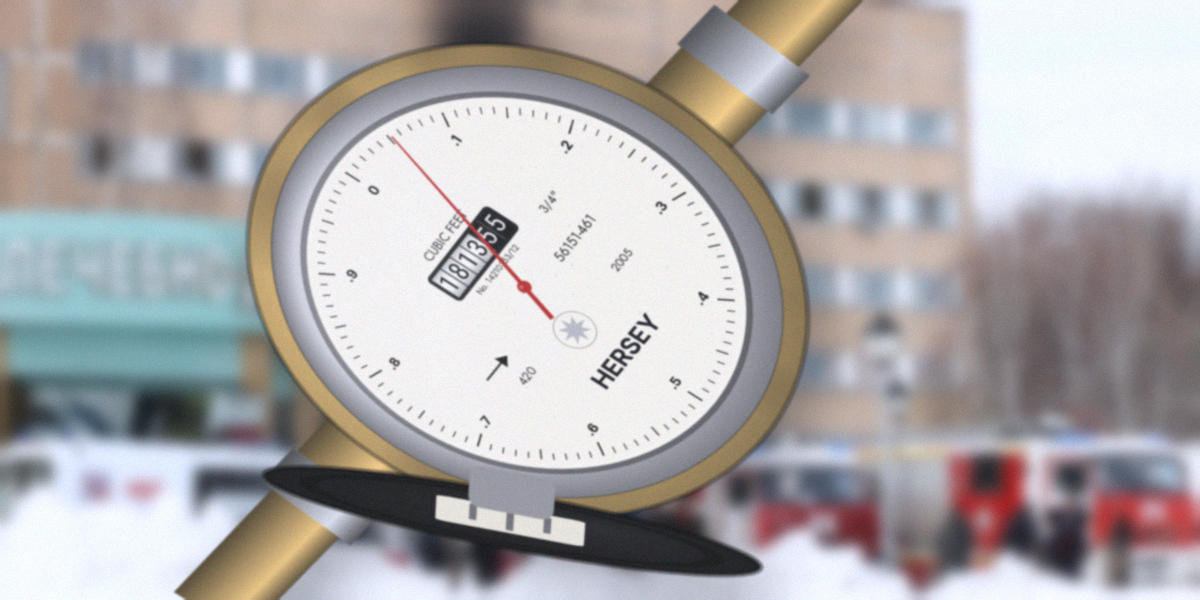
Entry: 181355.05 ft³
